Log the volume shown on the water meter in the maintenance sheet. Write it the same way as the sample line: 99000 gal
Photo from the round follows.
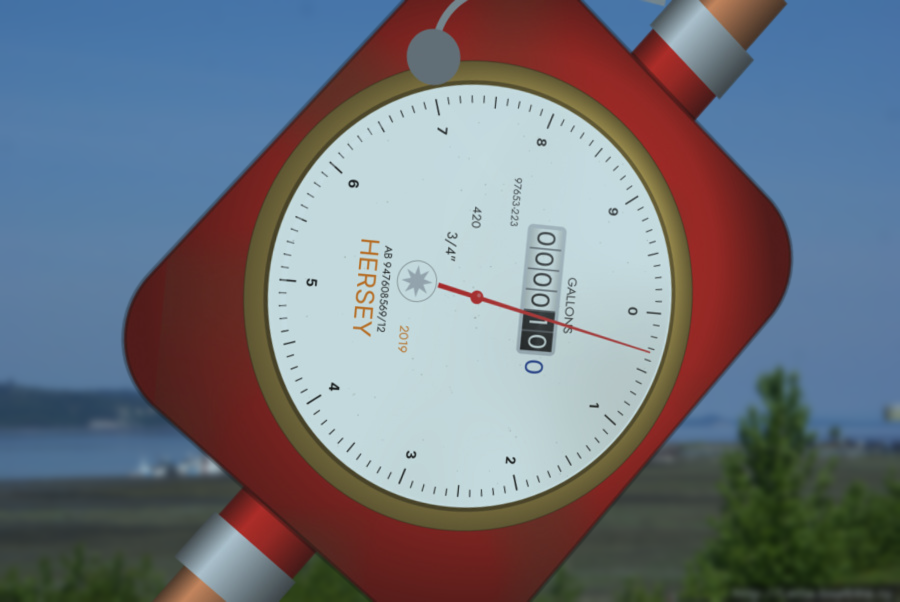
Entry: 100.3 gal
